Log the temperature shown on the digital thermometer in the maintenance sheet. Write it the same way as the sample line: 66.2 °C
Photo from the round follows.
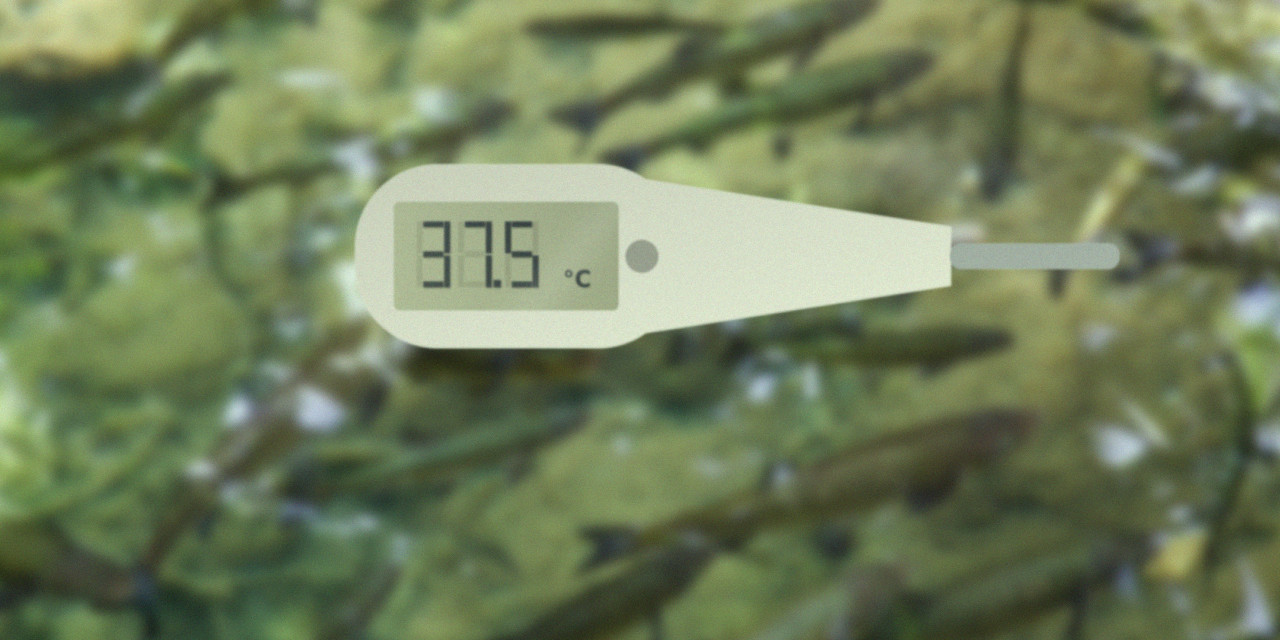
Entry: 37.5 °C
